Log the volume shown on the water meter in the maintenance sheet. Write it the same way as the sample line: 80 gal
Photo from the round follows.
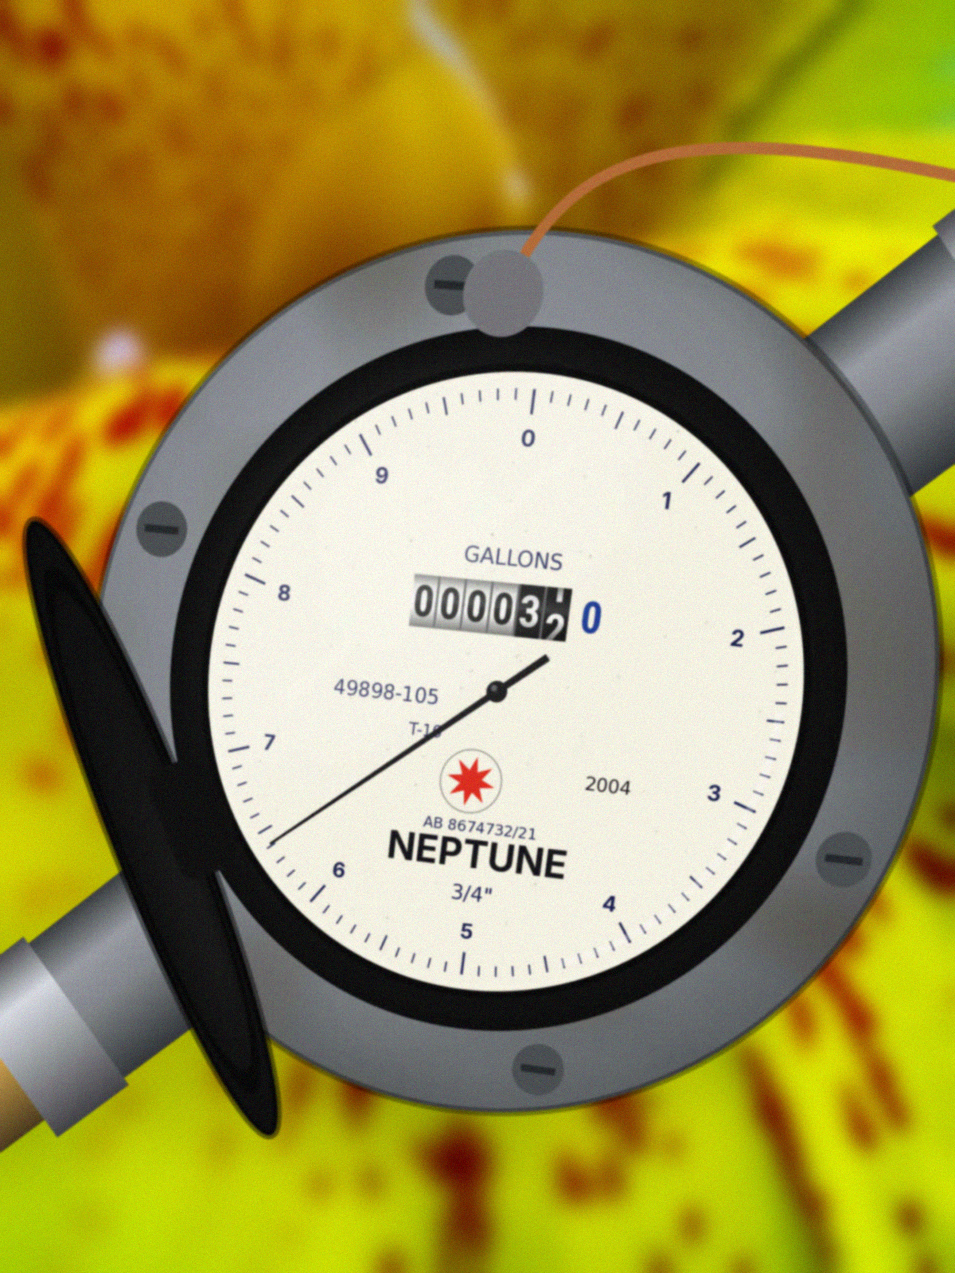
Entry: 316.4 gal
